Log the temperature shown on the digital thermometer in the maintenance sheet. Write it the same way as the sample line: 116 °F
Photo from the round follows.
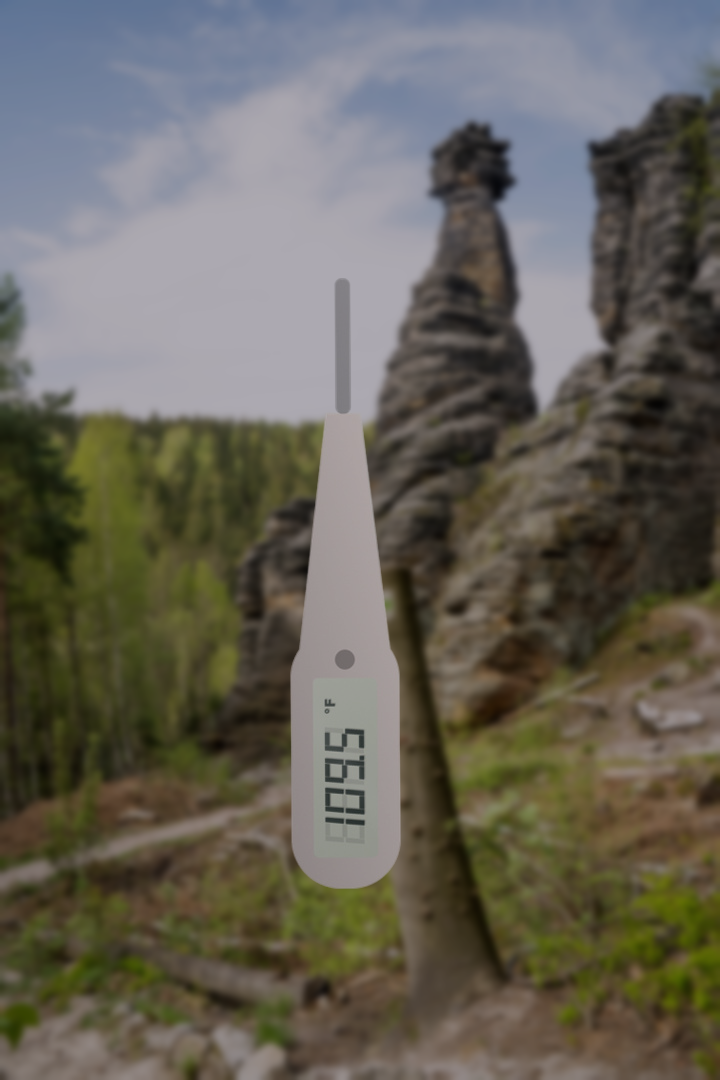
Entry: 109.5 °F
